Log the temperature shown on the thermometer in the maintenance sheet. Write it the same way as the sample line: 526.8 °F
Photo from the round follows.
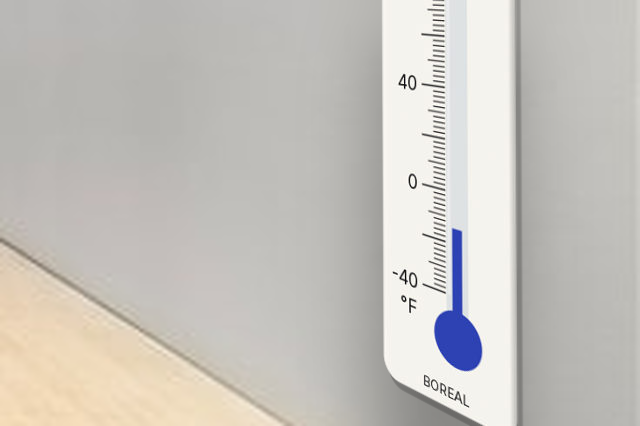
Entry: -14 °F
